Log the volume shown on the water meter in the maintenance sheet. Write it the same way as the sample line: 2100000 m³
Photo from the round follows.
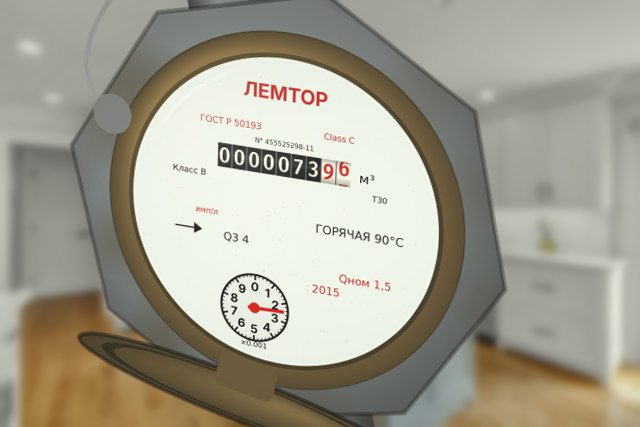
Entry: 73.962 m³
